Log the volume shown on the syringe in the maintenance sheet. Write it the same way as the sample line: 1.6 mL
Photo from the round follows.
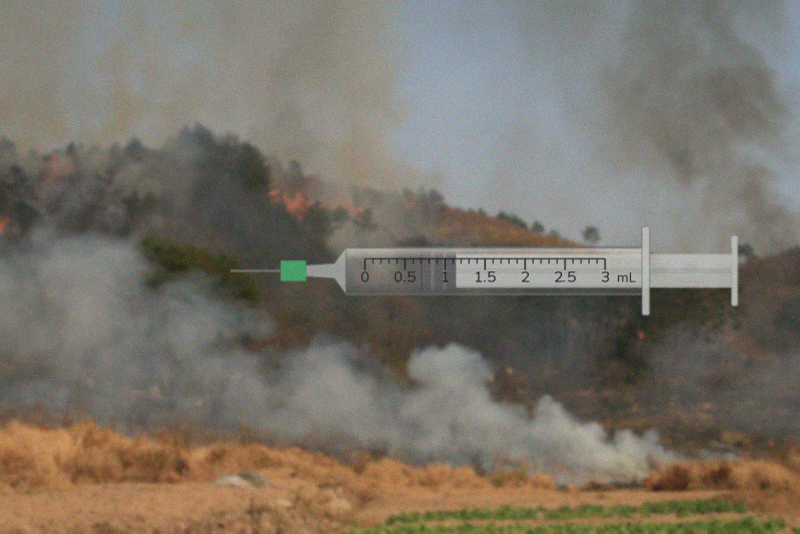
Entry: 0.7 mL
